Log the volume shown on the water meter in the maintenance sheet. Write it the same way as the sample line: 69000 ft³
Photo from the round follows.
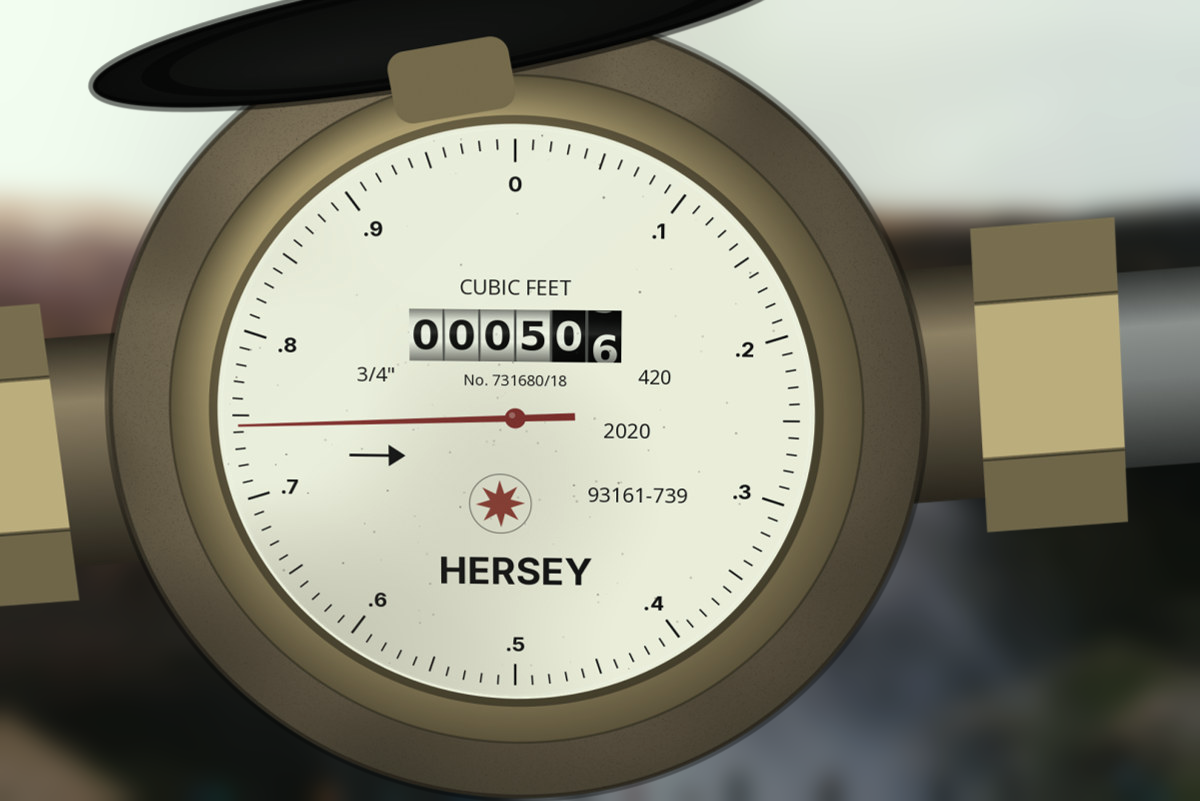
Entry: 505.74 ft³
